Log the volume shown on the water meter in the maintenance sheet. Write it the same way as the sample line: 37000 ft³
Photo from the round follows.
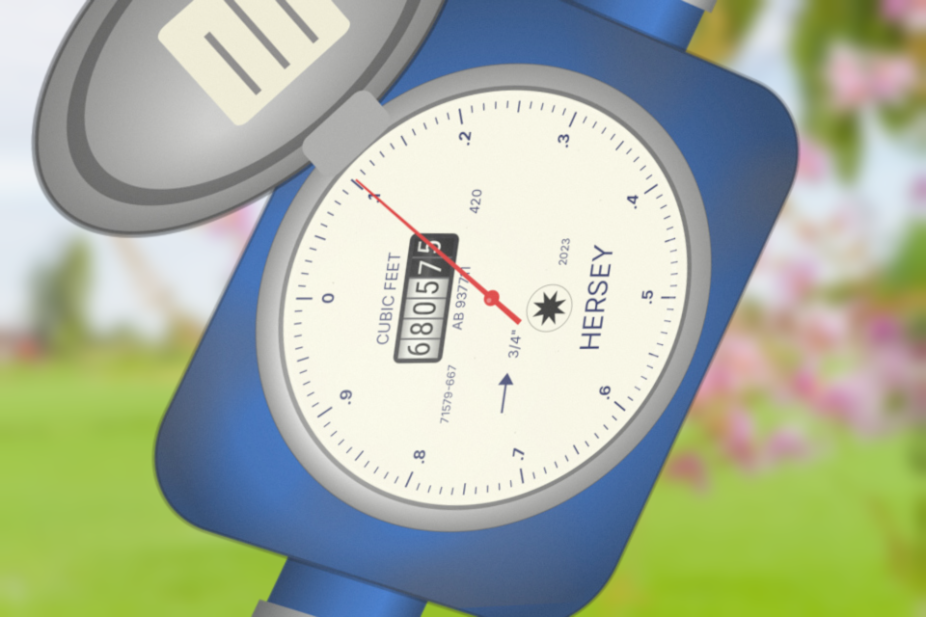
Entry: 680575.10 ft³
